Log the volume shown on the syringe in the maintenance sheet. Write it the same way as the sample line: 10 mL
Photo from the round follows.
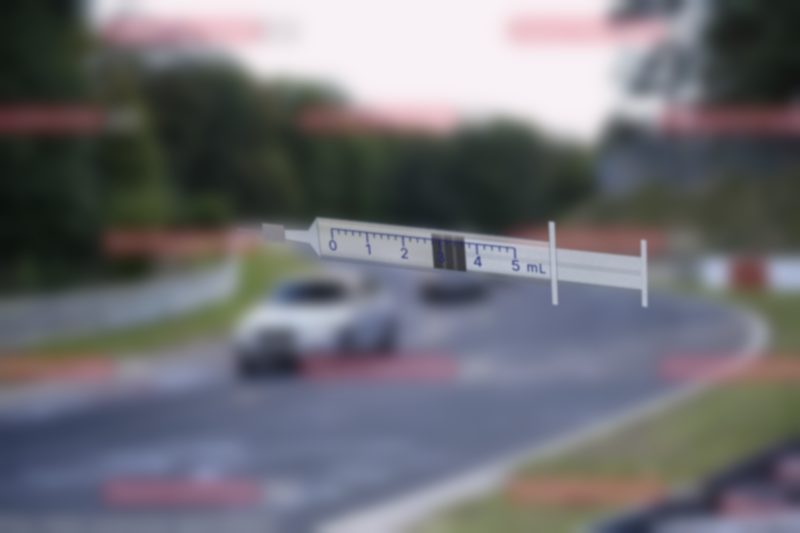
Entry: 2.8 mL
